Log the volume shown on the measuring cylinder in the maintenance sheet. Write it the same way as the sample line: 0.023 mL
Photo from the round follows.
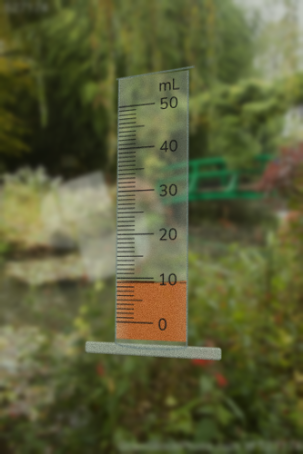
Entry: 9 mL
